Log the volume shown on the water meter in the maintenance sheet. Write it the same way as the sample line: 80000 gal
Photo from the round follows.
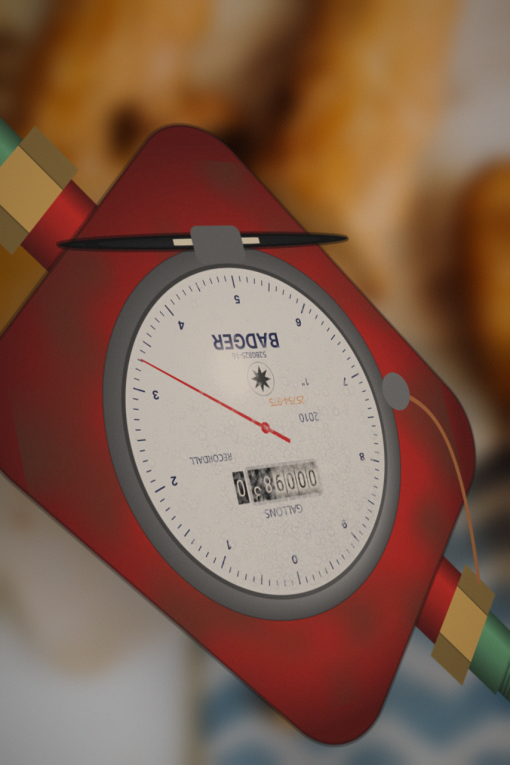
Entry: 9833.3 gal
